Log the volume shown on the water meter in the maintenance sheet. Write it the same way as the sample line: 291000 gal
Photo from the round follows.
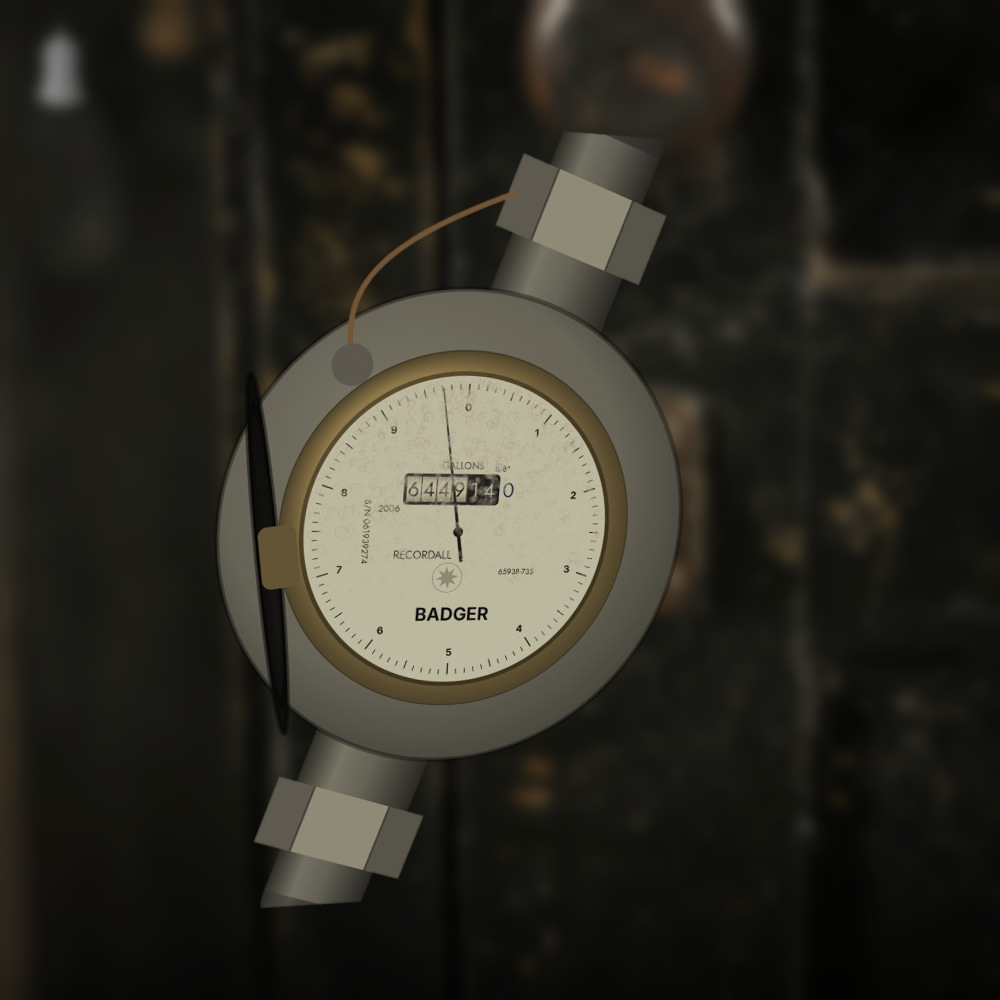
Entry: 6449139.7 gal
